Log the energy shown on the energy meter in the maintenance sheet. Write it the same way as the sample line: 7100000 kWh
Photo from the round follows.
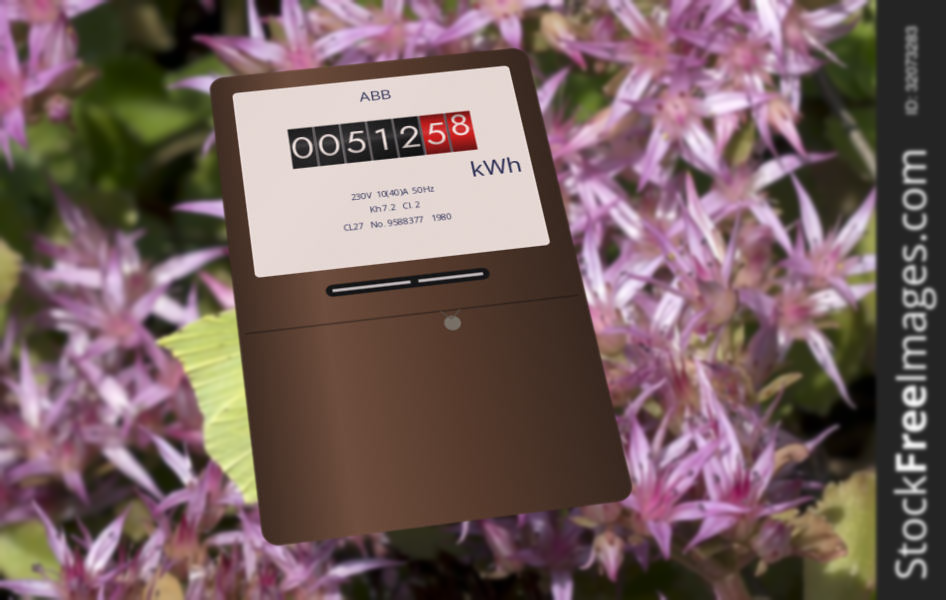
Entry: 512.58 kWh
